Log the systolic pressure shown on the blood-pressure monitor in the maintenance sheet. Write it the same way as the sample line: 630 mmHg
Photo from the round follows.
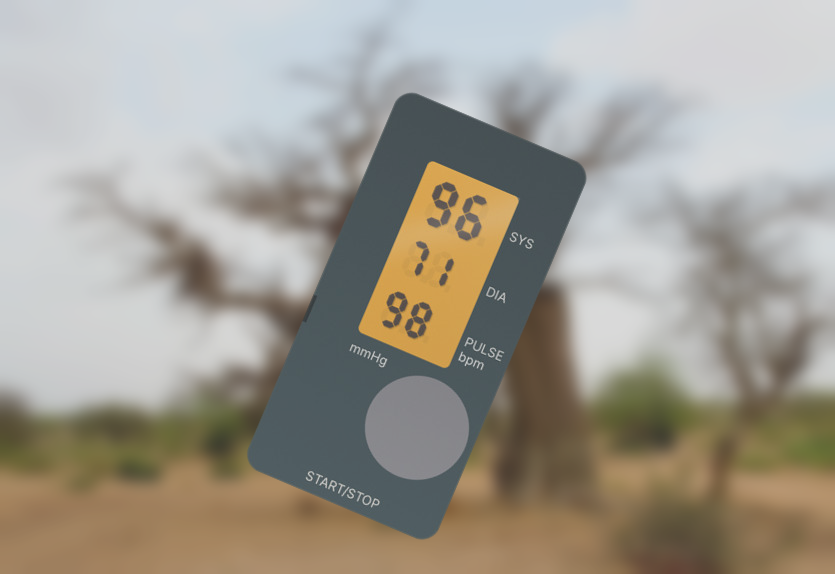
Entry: 96 mmHg
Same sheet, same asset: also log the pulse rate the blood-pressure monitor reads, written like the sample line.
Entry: 98 bpm
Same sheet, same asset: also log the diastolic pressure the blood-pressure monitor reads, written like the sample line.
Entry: 71 mmHg
